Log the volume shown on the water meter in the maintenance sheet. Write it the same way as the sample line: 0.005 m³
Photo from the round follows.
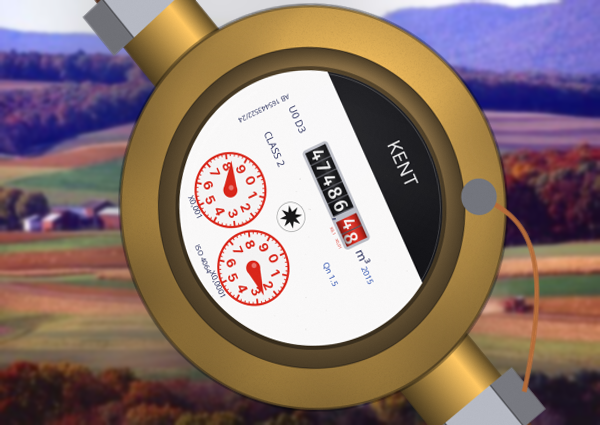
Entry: 47486.4782 m³
